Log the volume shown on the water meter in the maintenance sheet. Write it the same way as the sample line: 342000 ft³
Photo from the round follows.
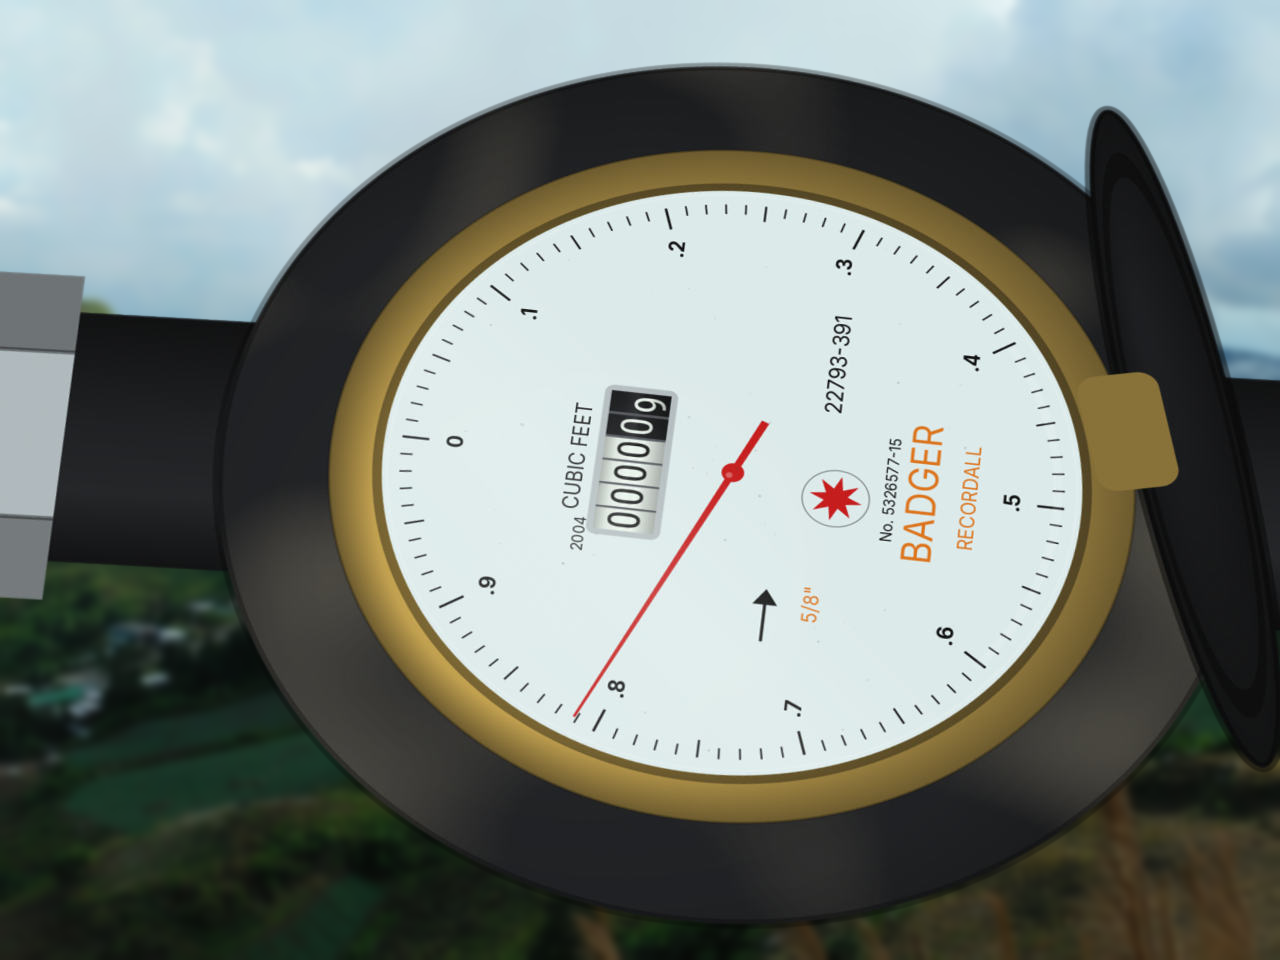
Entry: 8.81 ft³
